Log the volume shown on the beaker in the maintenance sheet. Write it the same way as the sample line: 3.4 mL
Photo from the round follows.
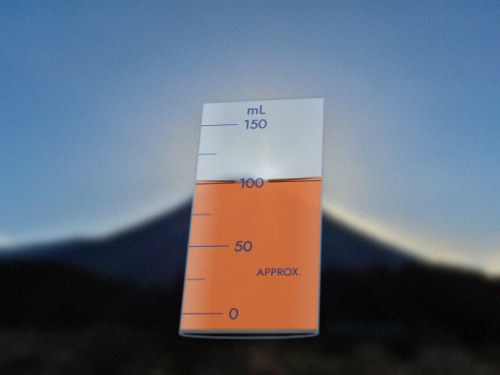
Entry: 100 mL
